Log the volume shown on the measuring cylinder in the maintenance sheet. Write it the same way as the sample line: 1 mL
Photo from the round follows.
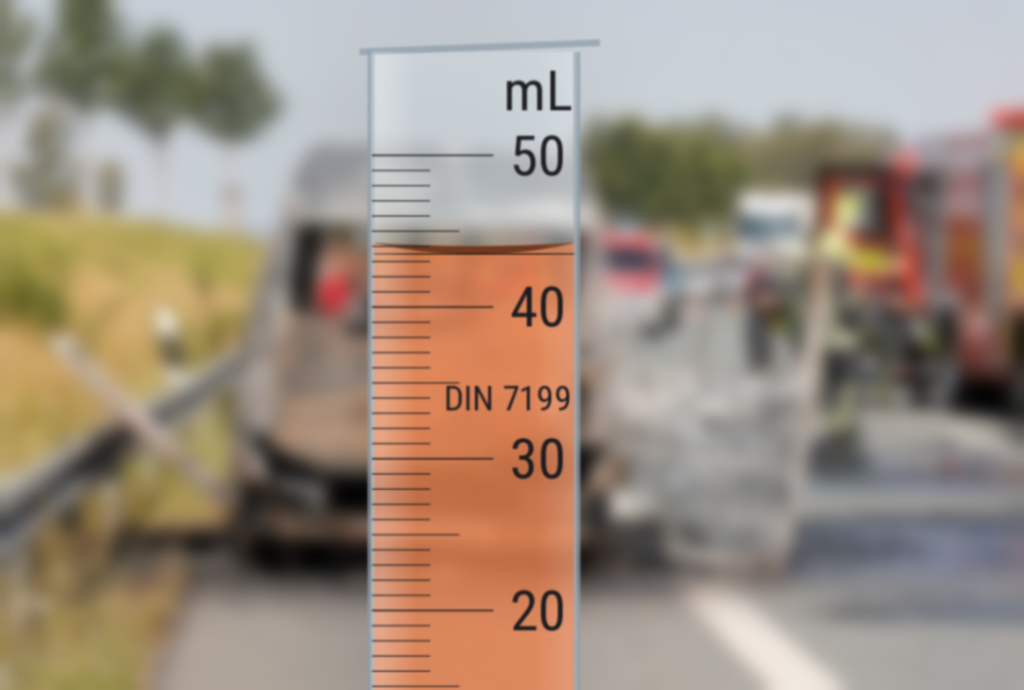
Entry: 43.5 mL
